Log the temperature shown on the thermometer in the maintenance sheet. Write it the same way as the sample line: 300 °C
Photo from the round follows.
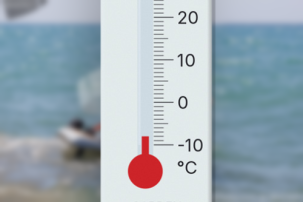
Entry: -8 °C
